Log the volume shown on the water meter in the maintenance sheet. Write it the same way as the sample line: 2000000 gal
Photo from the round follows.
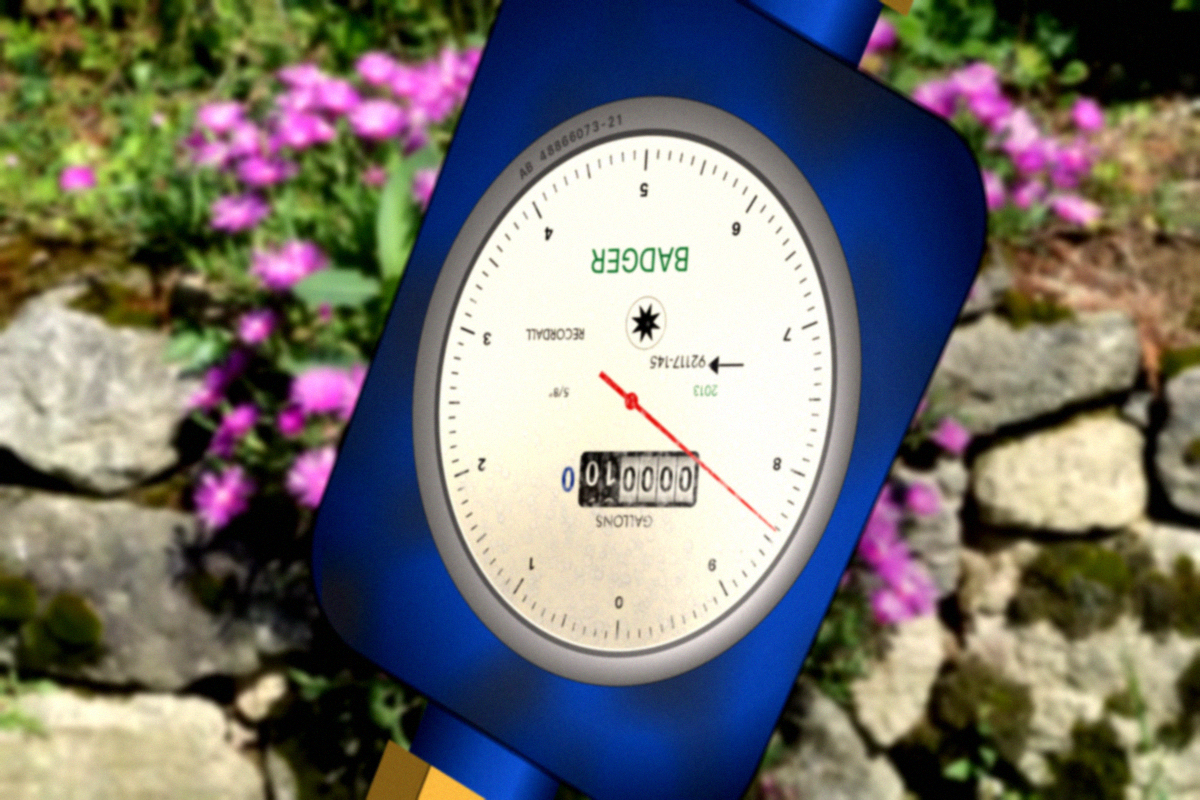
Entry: 98.4 gal
